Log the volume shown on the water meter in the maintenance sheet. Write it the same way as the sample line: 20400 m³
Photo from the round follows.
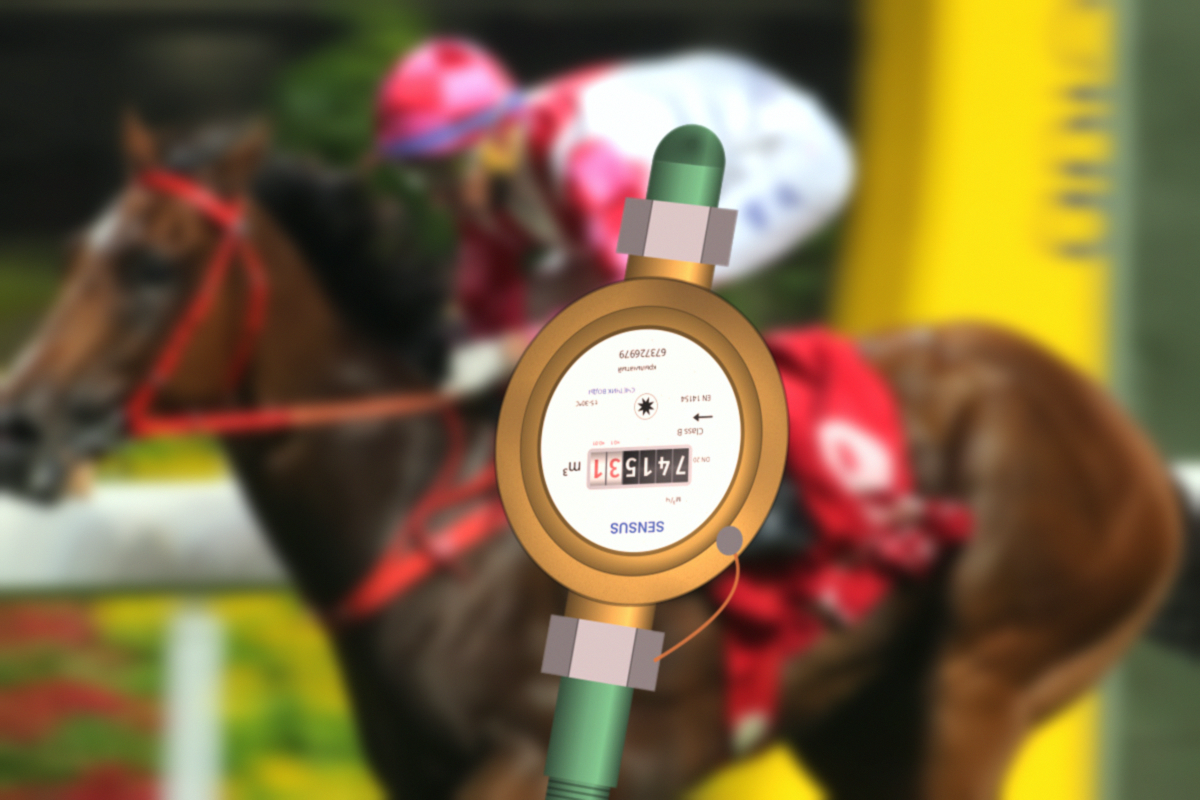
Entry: 7415.31 m³
